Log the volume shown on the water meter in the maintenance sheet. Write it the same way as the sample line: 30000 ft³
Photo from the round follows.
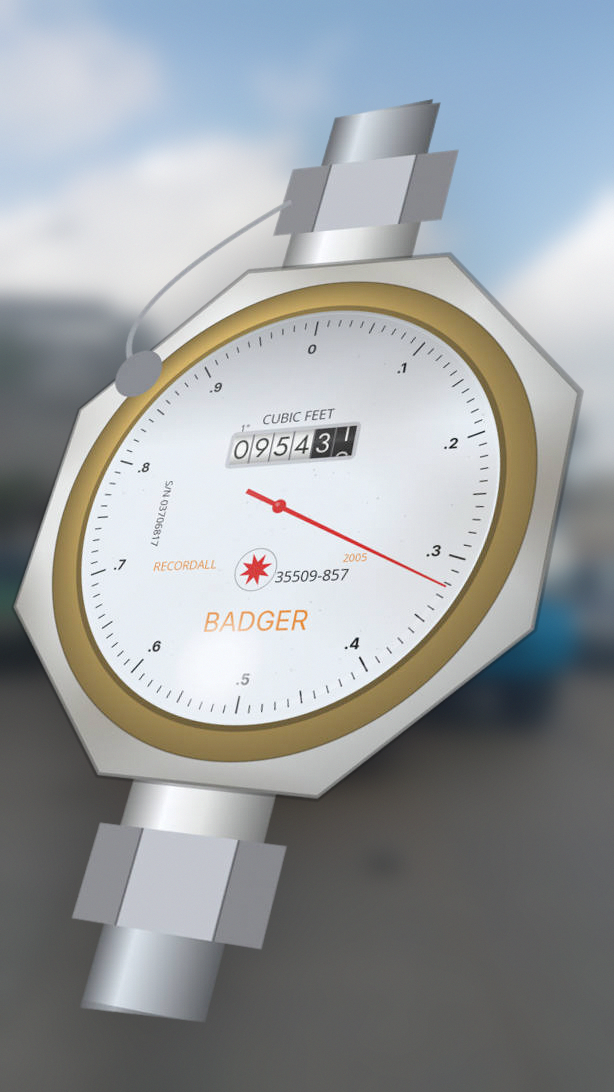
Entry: 95431.32 ft³
